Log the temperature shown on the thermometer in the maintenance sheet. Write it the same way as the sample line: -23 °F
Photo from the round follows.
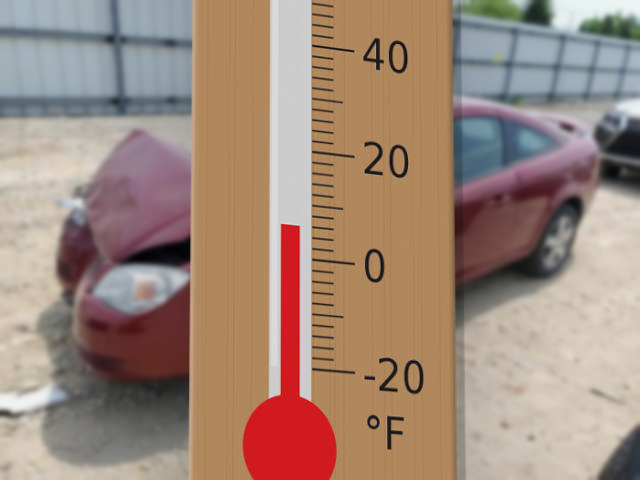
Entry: 6 °F
